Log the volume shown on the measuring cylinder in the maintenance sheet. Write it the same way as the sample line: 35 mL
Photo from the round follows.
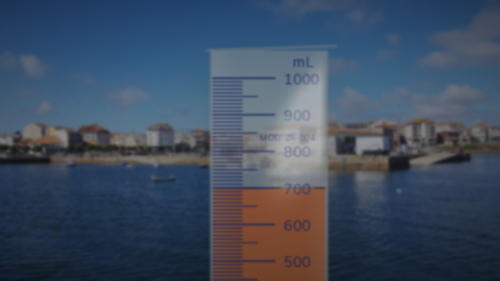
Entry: 700 mL
